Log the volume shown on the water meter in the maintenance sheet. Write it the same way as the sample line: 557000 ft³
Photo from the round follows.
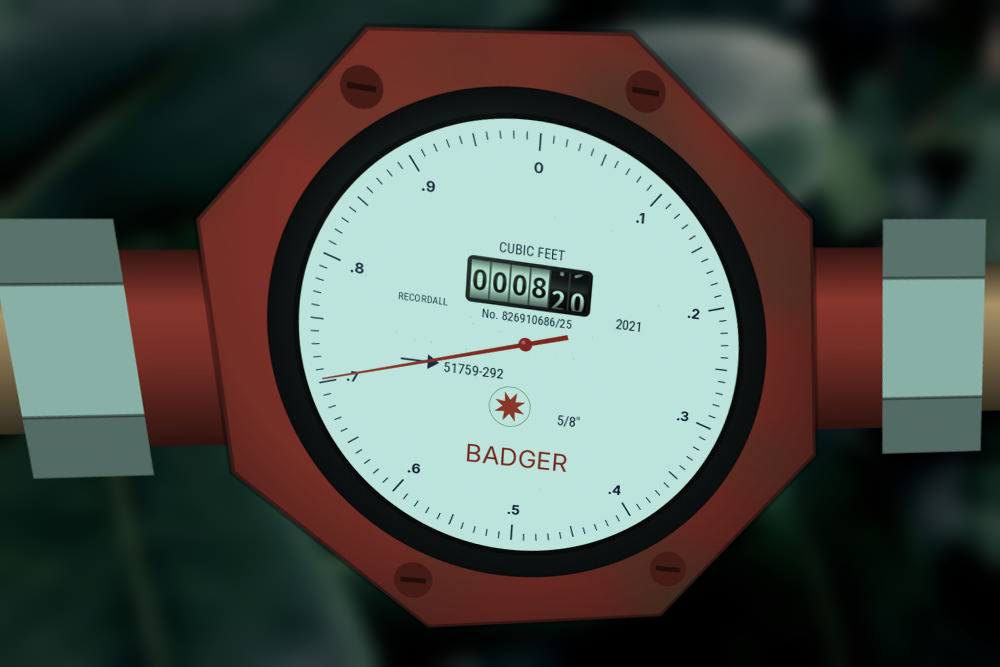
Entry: 819.70 ft³
